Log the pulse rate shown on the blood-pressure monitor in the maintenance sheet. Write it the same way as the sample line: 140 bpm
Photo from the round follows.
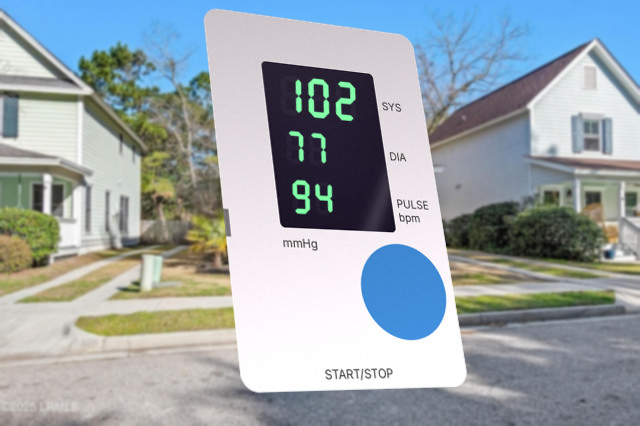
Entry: 94 bpm
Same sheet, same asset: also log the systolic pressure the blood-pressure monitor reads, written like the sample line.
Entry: 102 mmHg
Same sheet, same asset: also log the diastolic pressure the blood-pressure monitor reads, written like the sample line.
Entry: 77 mmHg
